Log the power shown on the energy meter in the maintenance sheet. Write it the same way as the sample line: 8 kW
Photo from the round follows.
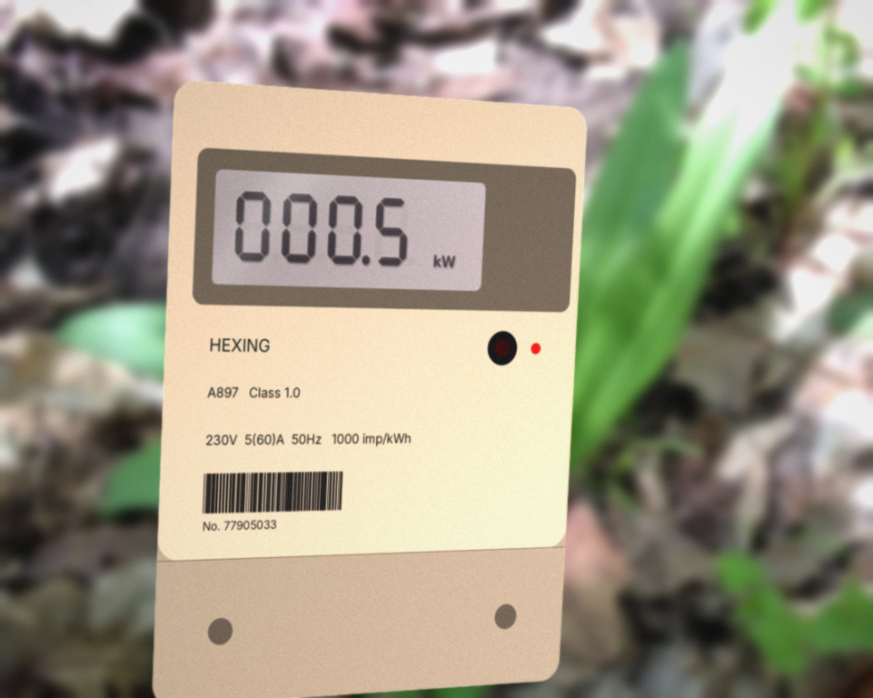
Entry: 0.5 kW
